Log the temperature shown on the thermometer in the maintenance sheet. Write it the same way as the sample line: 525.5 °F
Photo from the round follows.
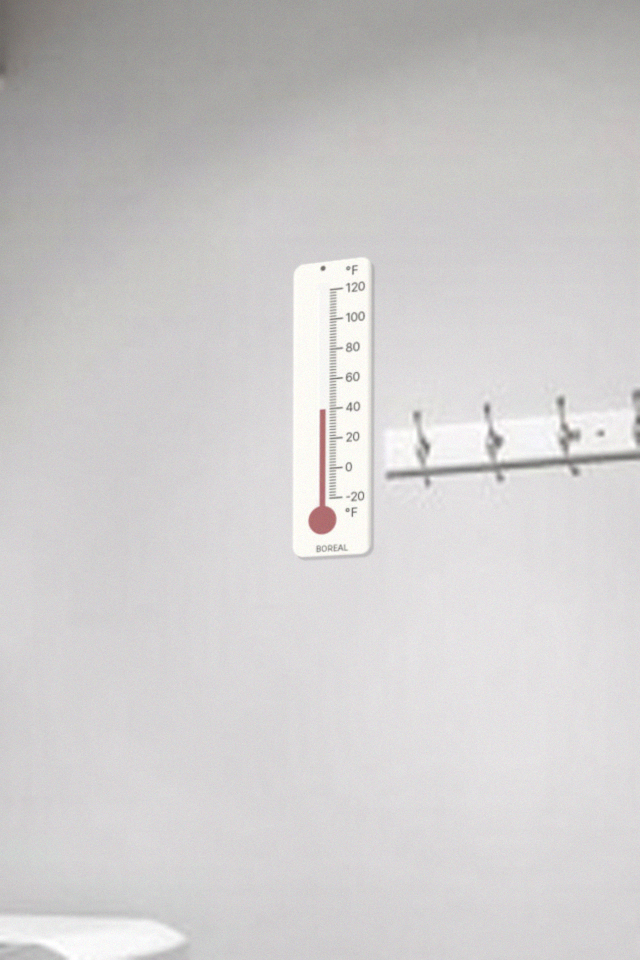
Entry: 40 °F
